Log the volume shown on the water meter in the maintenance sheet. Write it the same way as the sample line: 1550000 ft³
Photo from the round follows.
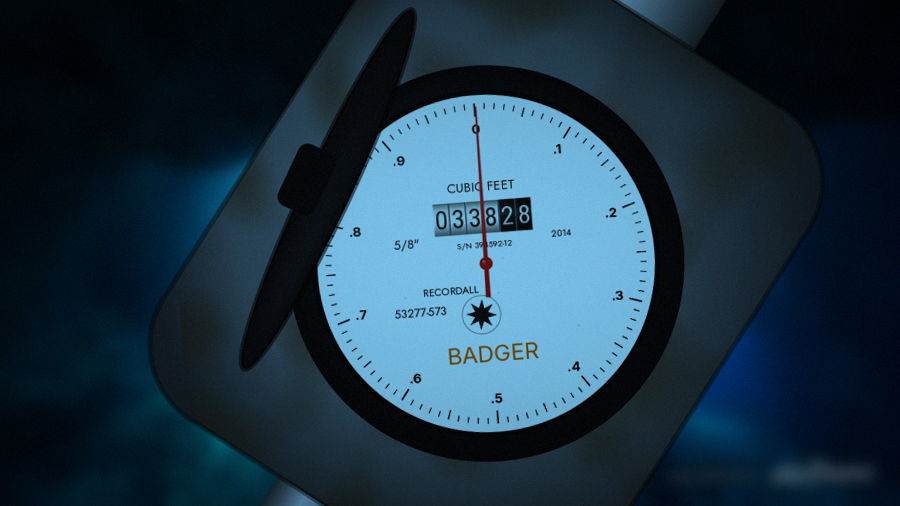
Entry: 33828.00 ft³
